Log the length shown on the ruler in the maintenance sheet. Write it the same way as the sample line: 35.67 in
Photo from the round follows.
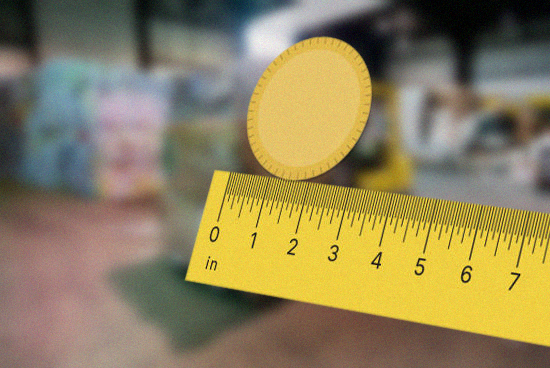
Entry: 3 in
